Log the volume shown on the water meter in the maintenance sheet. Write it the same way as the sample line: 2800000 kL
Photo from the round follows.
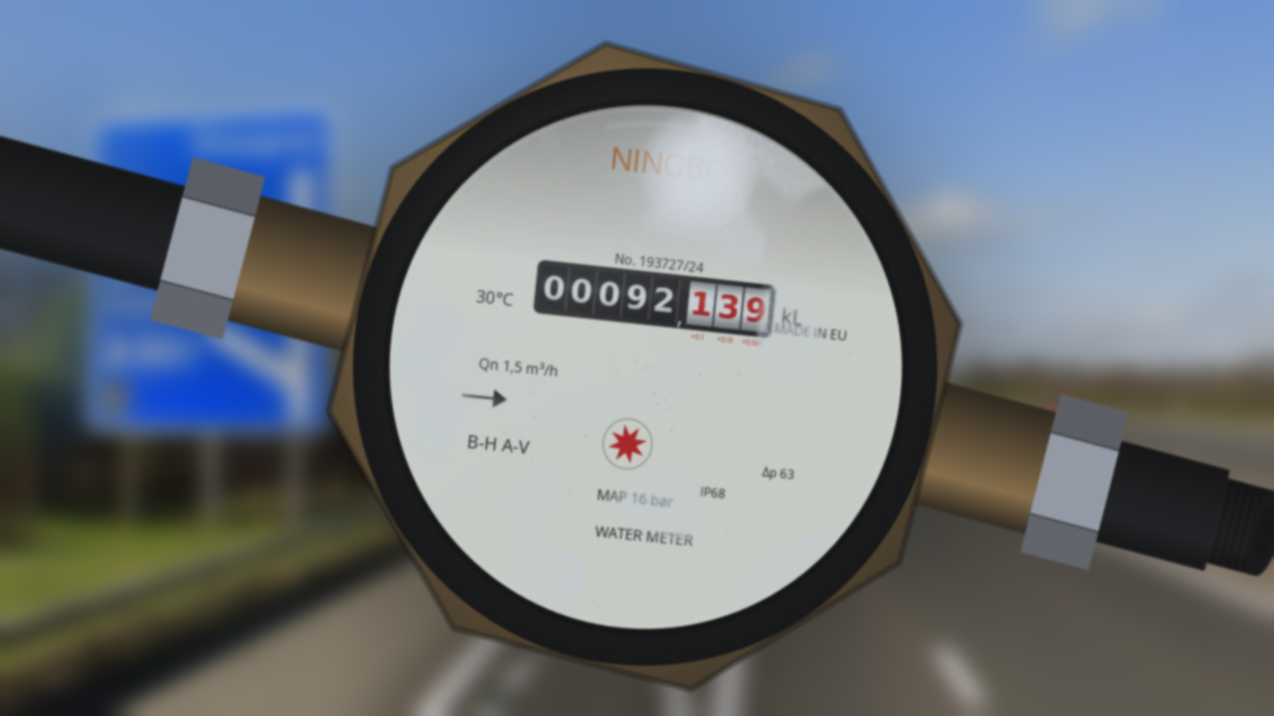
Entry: 92.139 kL
